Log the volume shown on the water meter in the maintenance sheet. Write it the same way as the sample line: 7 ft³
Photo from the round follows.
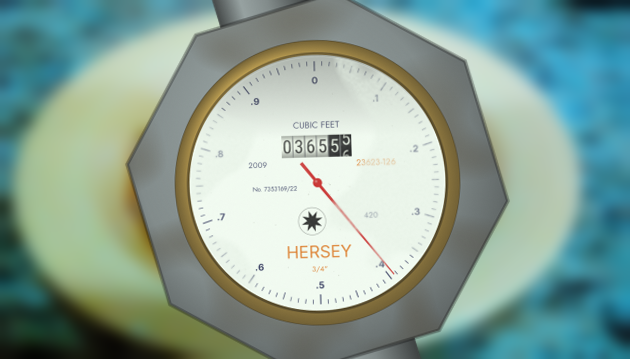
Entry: 36555.39 ft³
